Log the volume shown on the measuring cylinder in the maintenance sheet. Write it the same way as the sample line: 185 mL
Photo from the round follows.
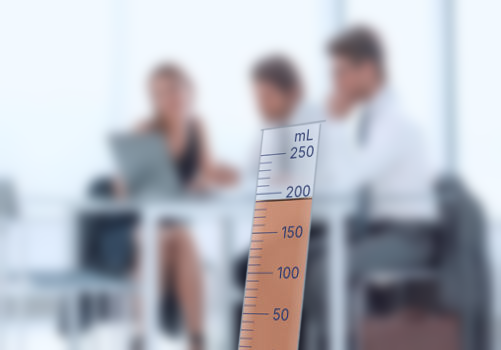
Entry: 190 mL
